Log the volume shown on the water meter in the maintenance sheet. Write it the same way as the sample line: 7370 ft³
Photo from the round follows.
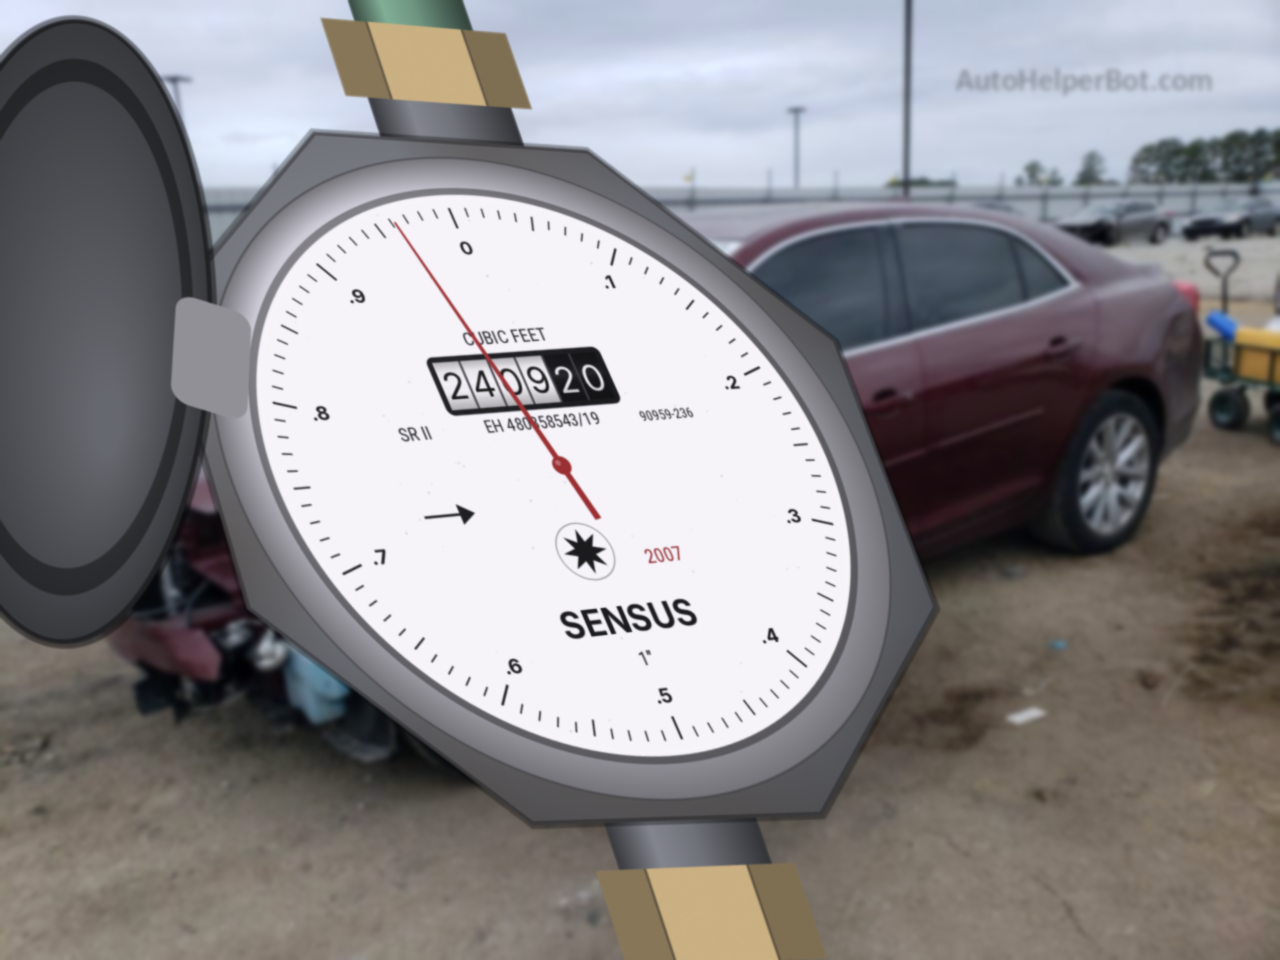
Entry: 240919.96 ft³
